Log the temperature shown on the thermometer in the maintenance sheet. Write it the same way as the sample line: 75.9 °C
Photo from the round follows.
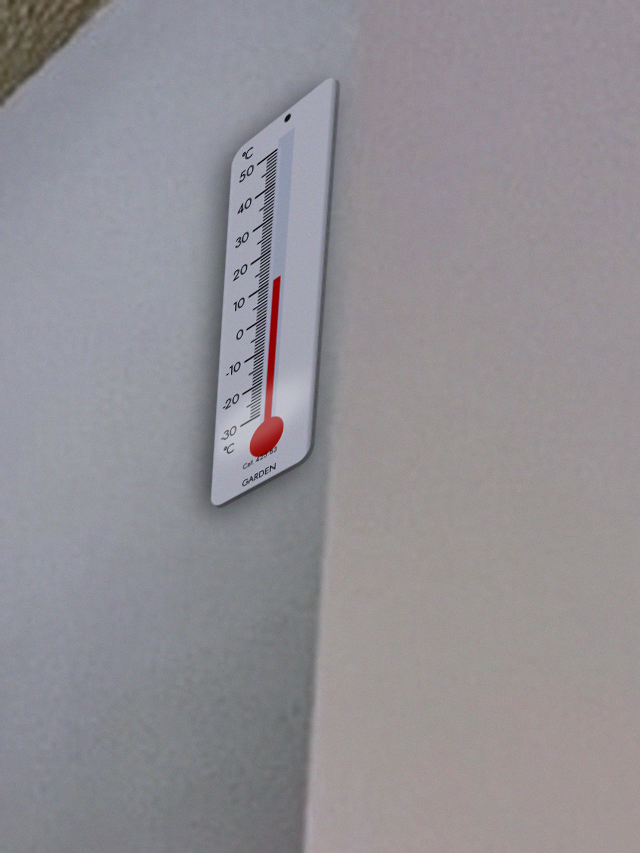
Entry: 10 °C
